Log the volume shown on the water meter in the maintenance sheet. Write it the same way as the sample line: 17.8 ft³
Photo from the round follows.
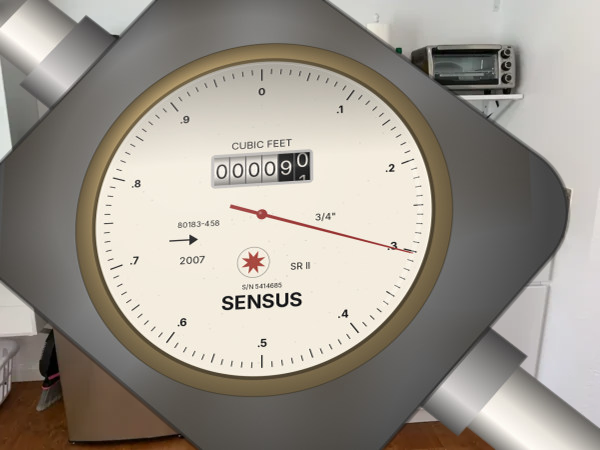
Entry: 90.30 ft³
